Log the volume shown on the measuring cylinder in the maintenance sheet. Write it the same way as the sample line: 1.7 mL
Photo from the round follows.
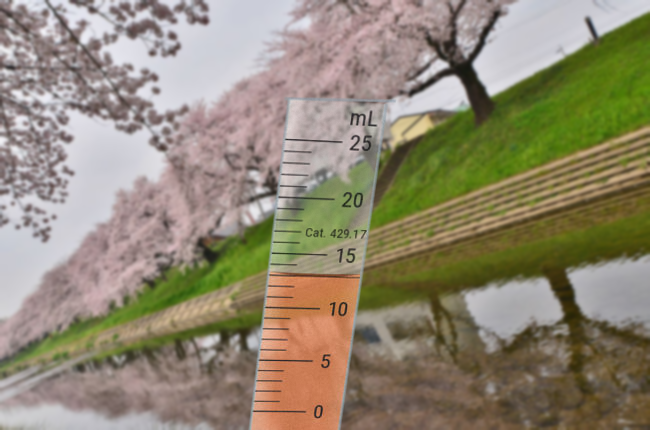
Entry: 13 mL
